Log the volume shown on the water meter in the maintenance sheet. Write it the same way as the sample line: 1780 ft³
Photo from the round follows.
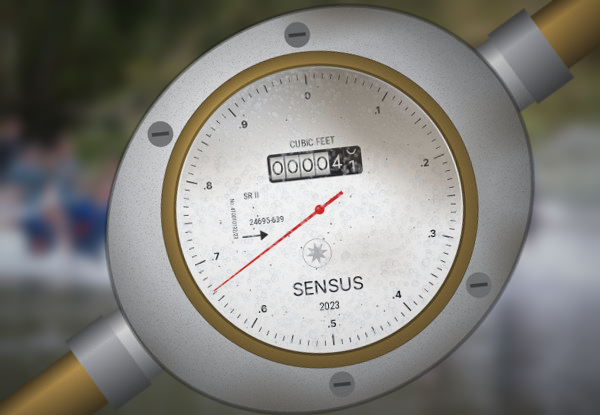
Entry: 40.66 ft³
